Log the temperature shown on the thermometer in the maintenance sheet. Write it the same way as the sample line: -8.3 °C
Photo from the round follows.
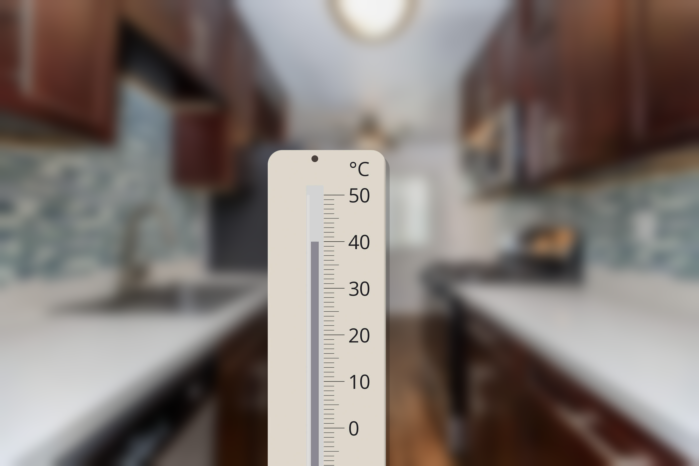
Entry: 40 °C
